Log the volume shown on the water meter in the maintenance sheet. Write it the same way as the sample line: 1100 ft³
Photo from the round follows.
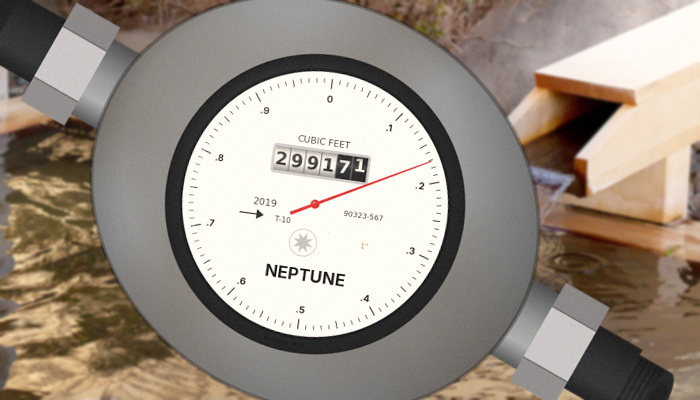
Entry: 299171.17 ft³
